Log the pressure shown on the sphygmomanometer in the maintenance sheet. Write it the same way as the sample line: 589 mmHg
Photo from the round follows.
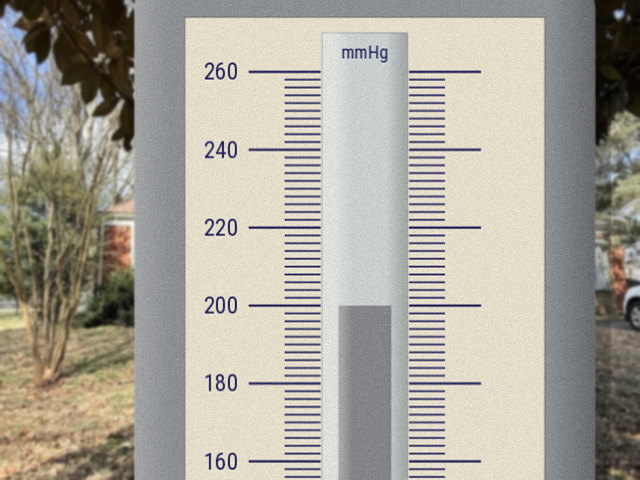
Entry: 200 mmHg
